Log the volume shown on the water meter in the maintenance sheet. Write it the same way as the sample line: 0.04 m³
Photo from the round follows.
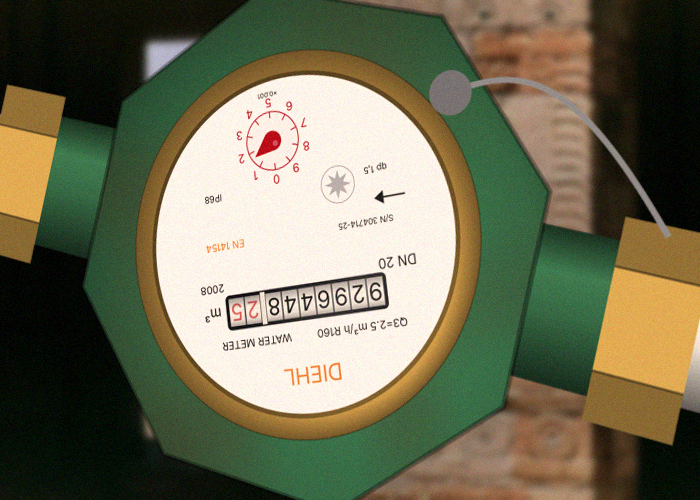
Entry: 9296448.251 m³
